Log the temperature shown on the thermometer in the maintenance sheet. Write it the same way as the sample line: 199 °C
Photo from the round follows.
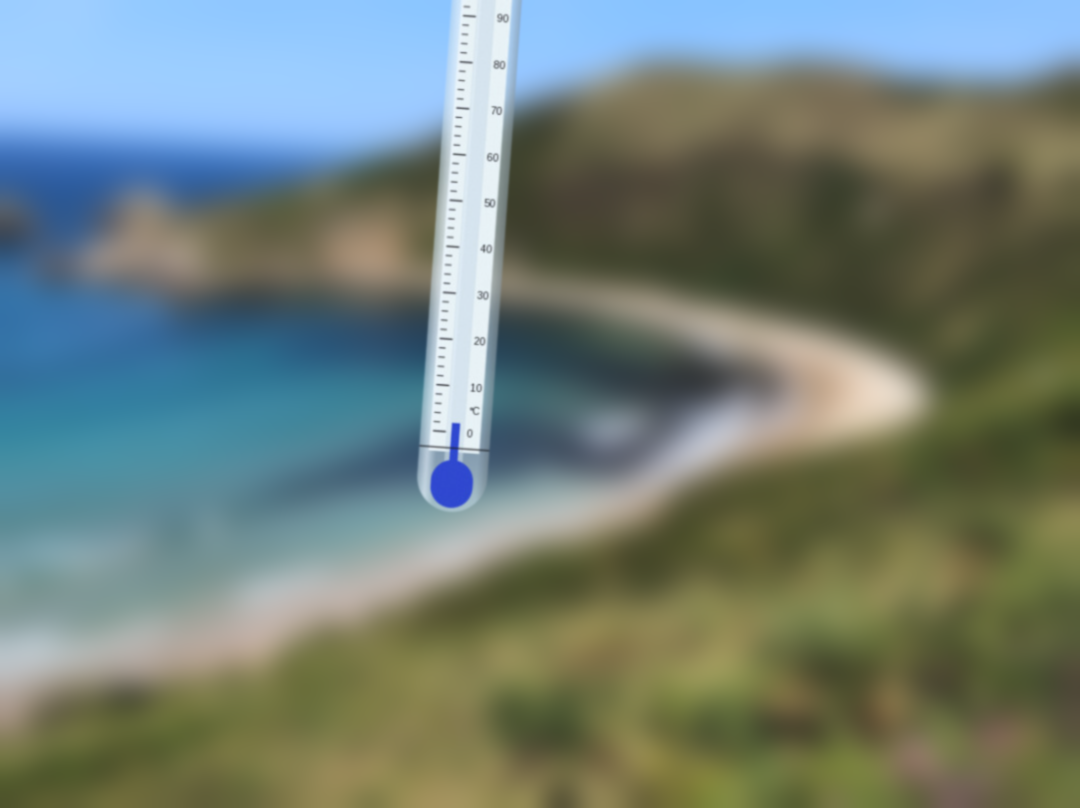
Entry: 2 °C
